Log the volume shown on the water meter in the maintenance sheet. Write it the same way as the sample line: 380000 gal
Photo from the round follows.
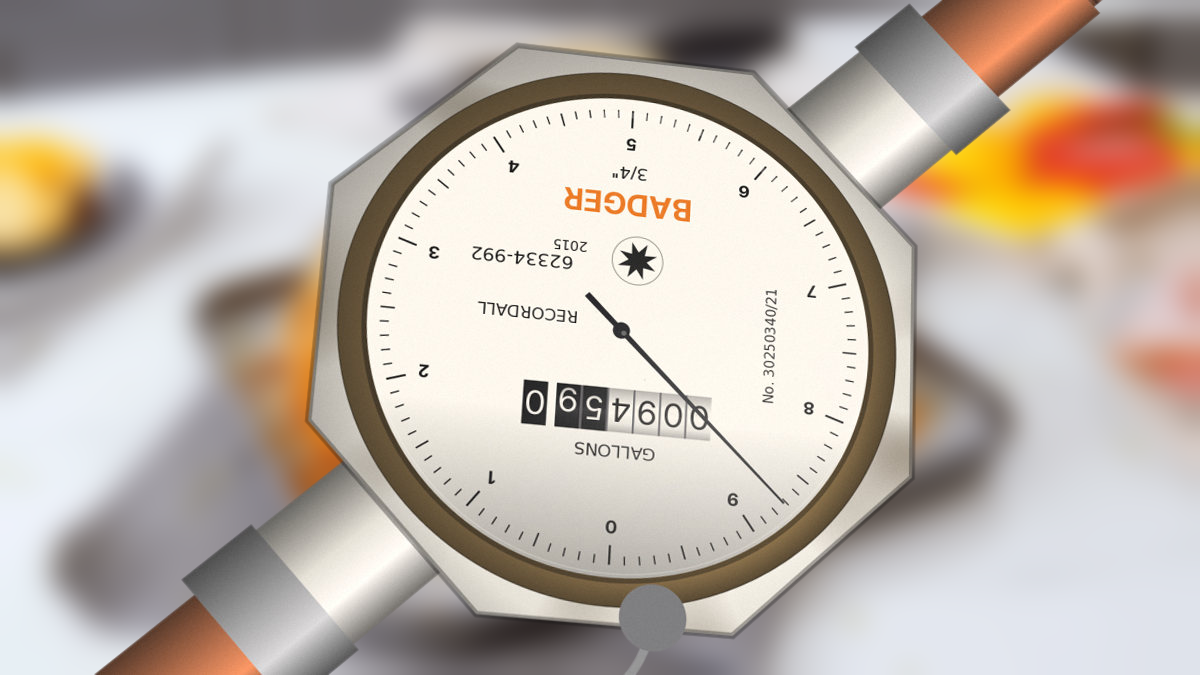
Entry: 94588.7 gal
